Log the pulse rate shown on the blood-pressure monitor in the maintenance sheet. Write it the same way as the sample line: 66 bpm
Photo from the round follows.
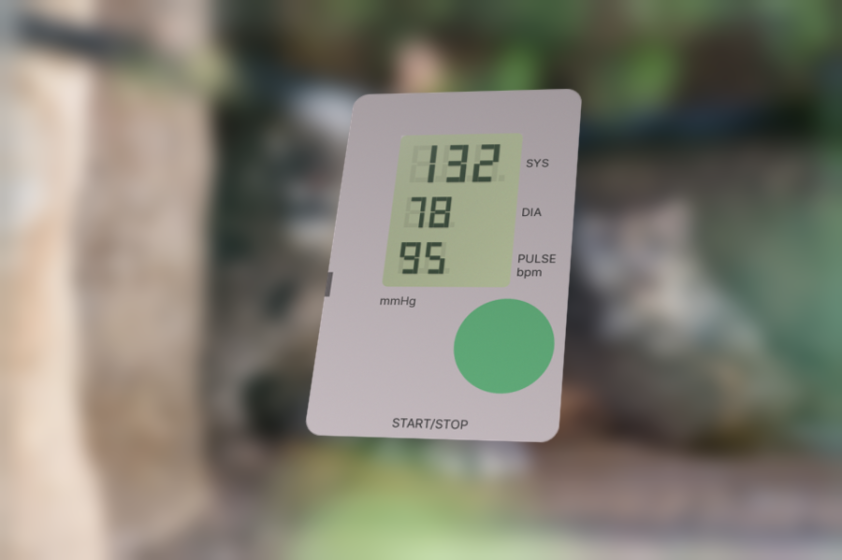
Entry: 95 bpm
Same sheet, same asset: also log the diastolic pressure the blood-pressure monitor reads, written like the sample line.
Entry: 78 mmHg
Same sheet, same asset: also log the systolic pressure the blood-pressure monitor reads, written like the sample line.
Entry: 132 mmHg
